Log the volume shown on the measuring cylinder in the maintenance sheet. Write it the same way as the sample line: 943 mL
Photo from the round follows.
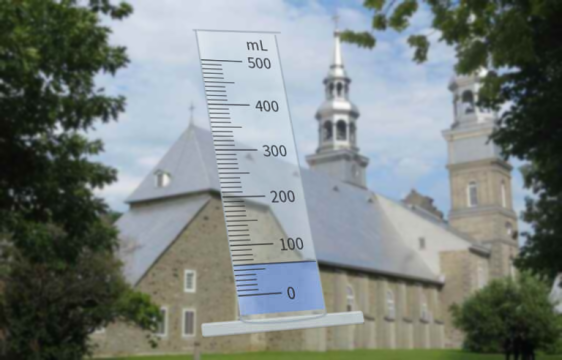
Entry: 60 mL
